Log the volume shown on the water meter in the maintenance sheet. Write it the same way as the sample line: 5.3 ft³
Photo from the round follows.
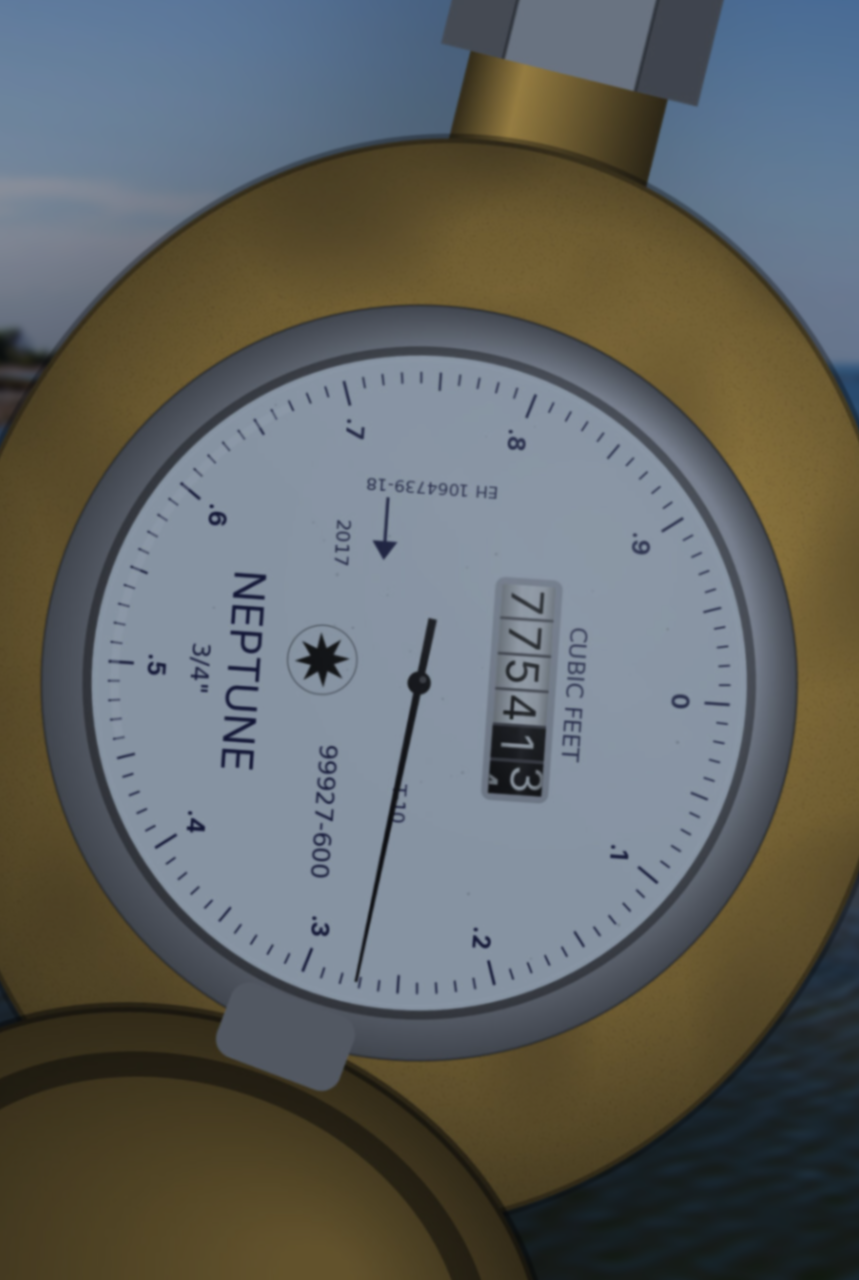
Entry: 775413.27 ft³
